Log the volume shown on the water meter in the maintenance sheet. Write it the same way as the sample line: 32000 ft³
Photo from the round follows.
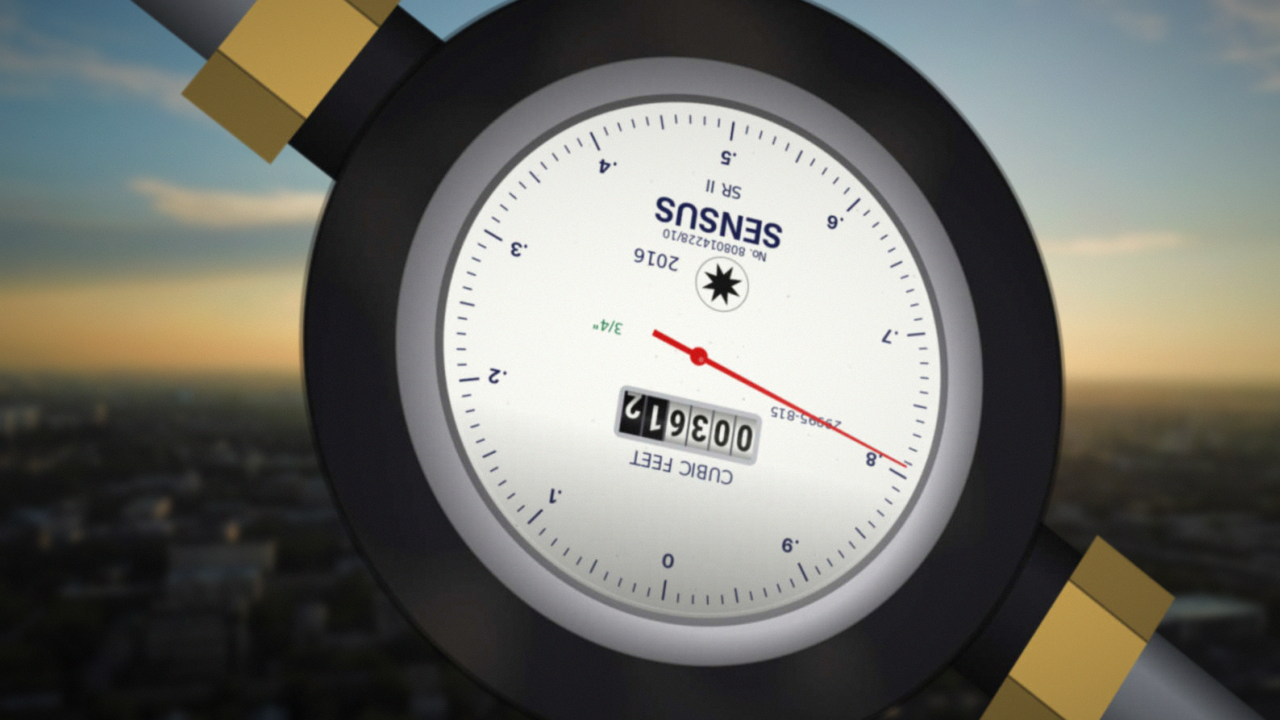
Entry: 3611.79 ft³
